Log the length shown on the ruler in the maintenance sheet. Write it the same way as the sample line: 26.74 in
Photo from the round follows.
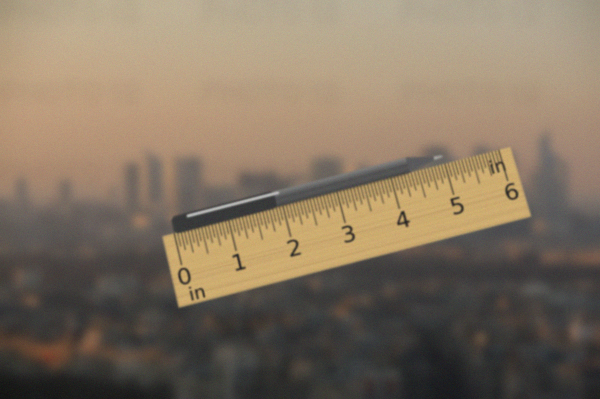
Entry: 5 in
